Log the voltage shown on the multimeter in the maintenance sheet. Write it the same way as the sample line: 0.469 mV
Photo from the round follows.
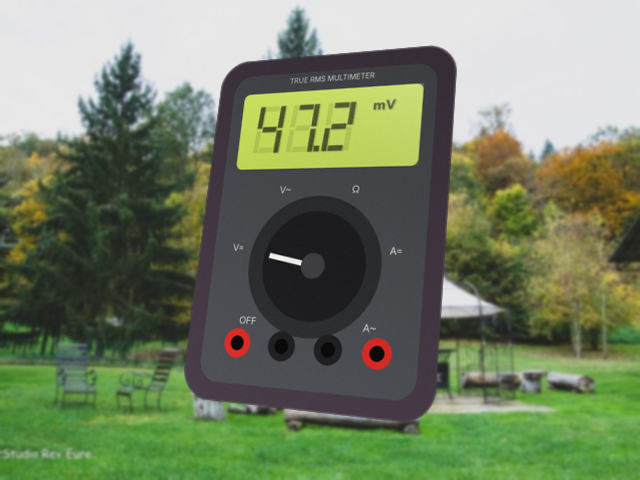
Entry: 47.2 mV
